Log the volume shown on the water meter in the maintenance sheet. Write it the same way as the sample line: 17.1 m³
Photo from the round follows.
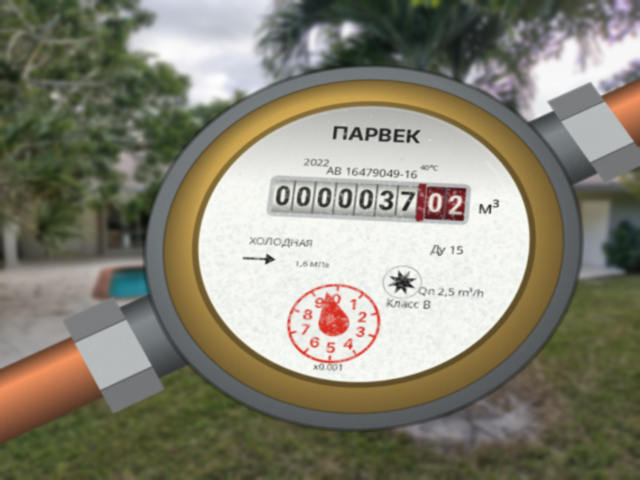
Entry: 37.019 m³
